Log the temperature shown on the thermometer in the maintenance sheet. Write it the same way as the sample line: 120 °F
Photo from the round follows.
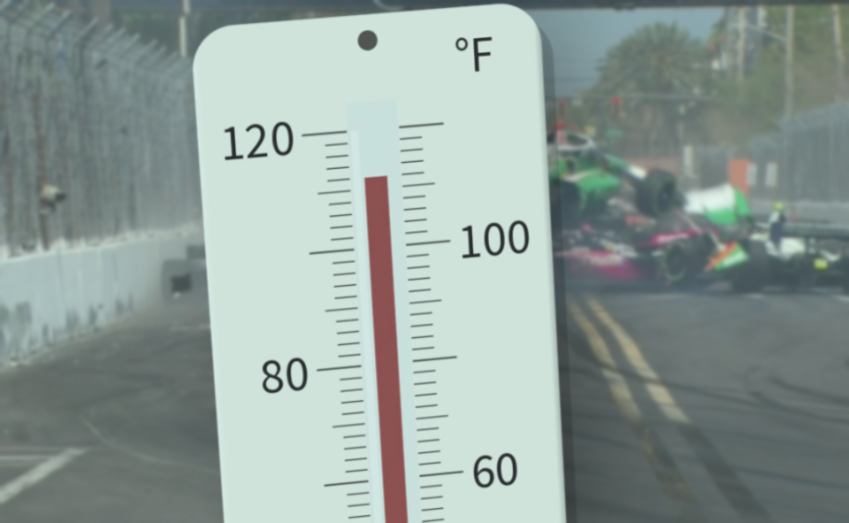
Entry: 112 °F
